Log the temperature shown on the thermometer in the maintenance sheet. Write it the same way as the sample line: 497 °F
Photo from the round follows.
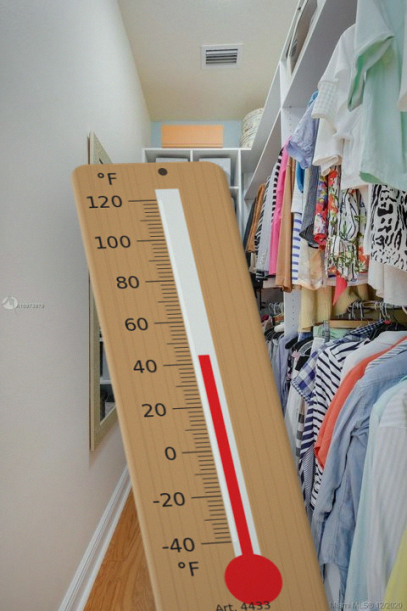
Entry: 44 °F
